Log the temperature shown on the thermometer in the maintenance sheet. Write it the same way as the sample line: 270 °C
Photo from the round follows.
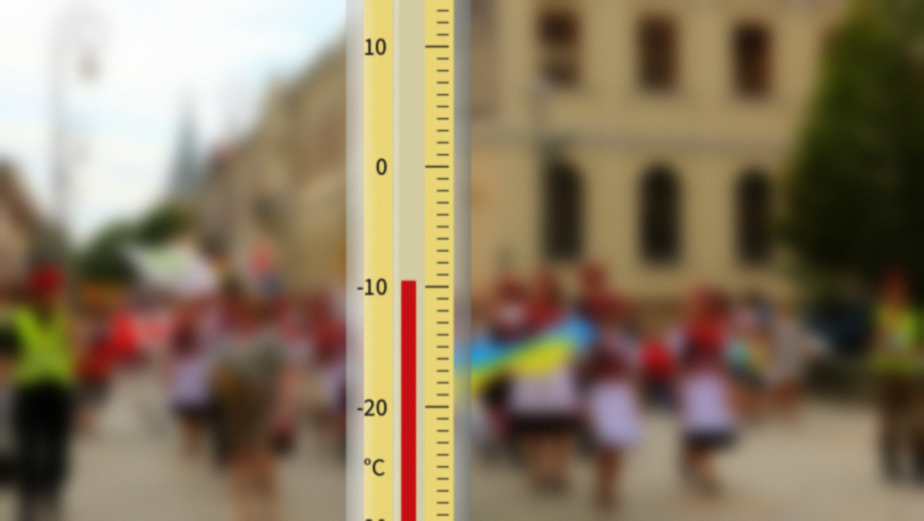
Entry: -9.5 °C
